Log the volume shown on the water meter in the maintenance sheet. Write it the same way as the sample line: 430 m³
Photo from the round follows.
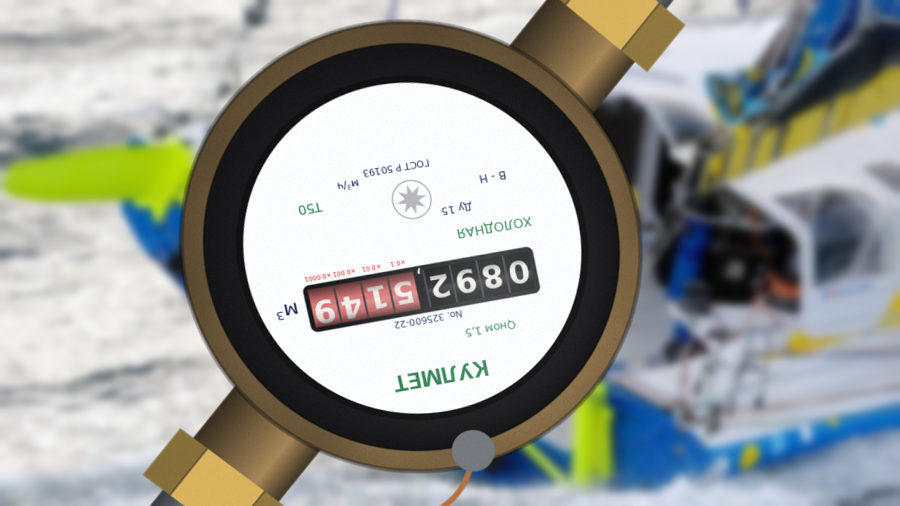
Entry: 892.5149 m³
